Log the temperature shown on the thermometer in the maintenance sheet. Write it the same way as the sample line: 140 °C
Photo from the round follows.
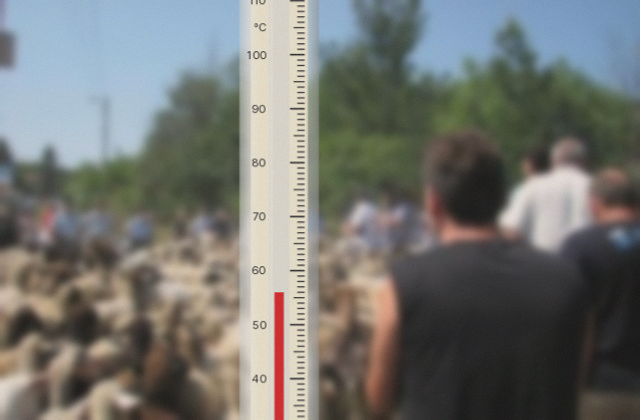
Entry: 56 °C
